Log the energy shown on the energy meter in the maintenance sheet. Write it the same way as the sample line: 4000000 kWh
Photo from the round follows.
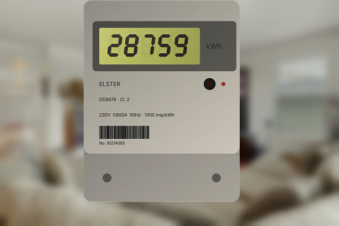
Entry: 28759 kWh
